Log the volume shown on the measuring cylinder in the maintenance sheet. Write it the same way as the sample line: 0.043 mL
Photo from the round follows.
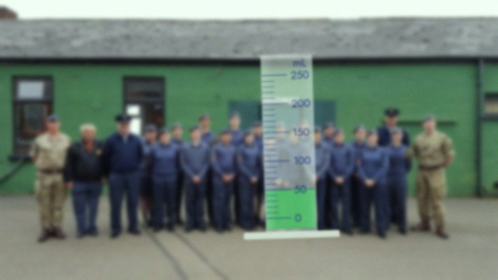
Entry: 50 mL
